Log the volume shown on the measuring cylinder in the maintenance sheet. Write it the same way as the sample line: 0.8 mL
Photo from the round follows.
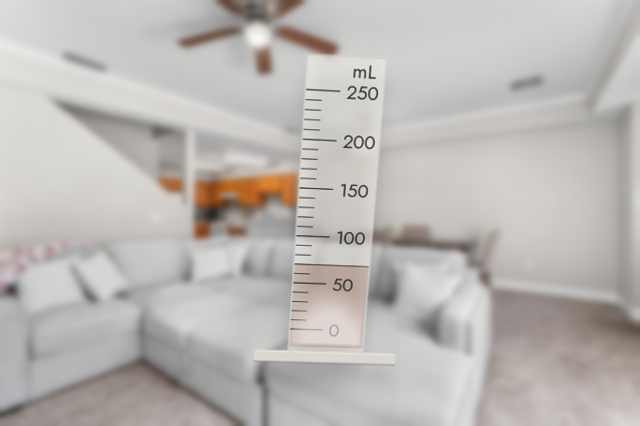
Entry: 70 mL
